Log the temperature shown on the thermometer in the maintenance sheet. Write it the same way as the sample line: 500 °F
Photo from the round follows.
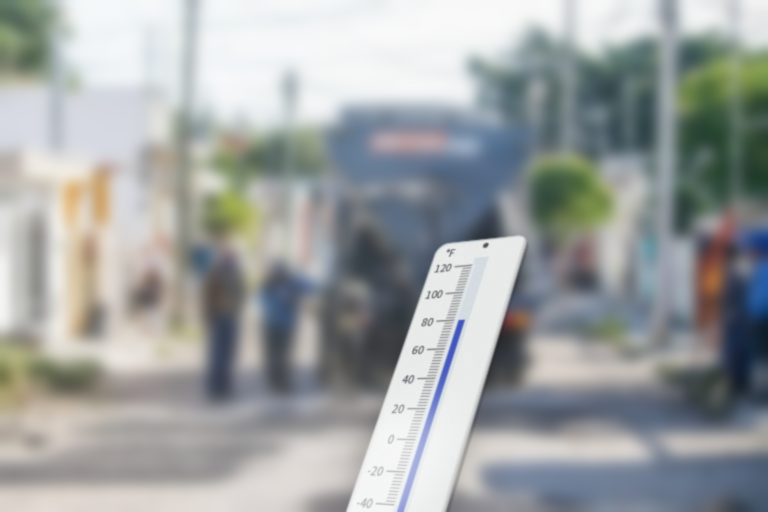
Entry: 80 °F
